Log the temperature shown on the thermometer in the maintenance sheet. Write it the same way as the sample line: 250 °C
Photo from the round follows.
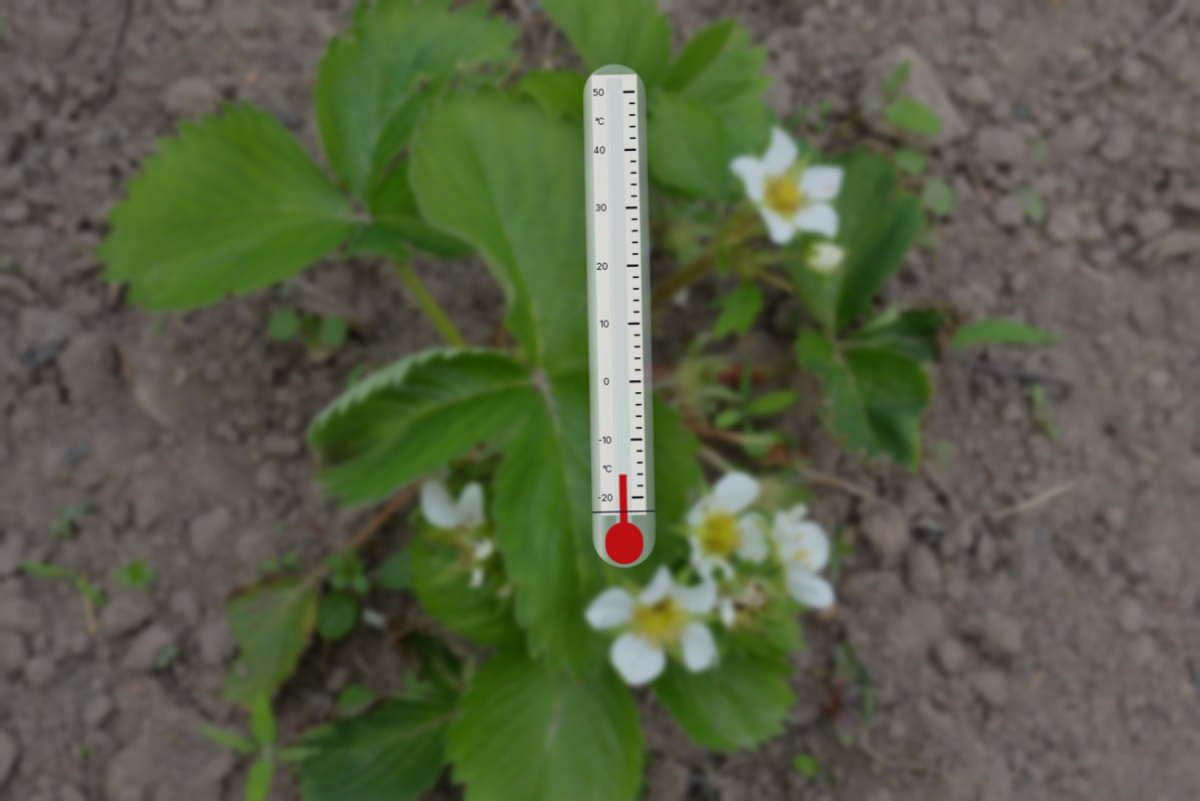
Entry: -16 °C
